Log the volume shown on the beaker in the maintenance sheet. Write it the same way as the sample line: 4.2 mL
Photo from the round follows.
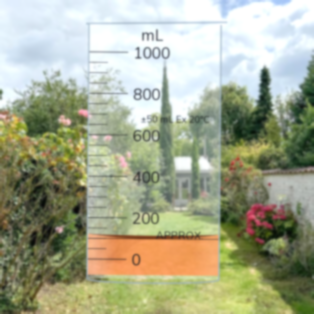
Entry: 100 mL
